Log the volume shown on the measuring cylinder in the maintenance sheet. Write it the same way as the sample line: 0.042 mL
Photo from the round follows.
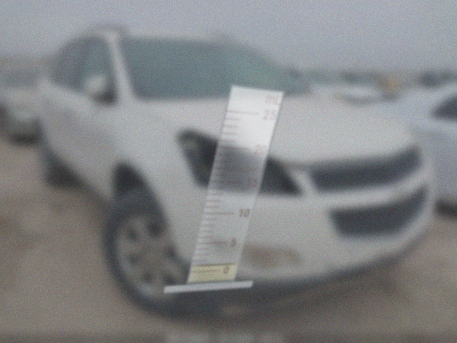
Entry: 1 mL
